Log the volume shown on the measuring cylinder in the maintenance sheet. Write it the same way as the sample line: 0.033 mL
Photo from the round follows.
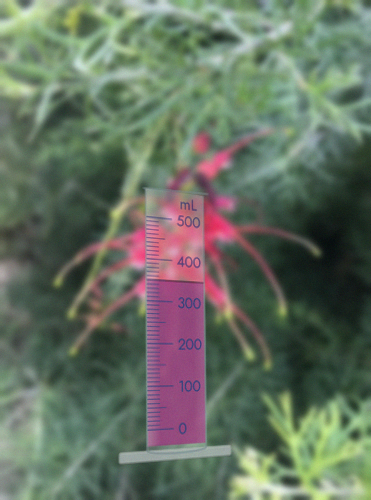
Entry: 350 mL
